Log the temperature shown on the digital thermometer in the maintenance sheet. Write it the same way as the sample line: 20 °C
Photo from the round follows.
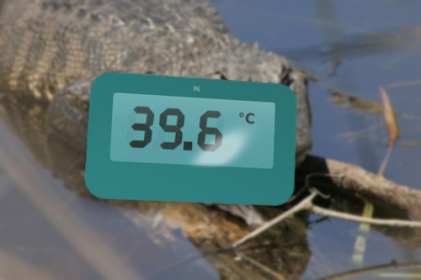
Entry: 39.6 °C
